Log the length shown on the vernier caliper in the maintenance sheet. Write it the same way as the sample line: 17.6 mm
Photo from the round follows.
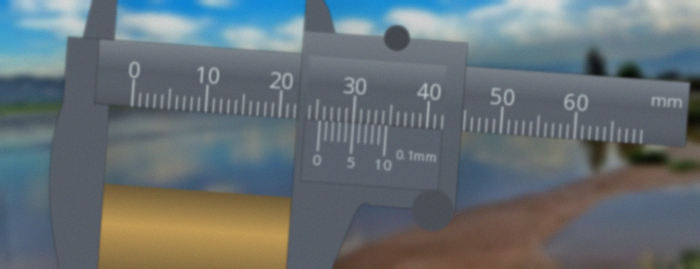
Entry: 25.5 mm
